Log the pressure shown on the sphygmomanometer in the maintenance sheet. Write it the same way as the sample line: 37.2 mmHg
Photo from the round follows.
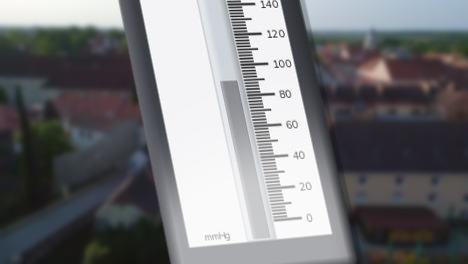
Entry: 90 mmHg
